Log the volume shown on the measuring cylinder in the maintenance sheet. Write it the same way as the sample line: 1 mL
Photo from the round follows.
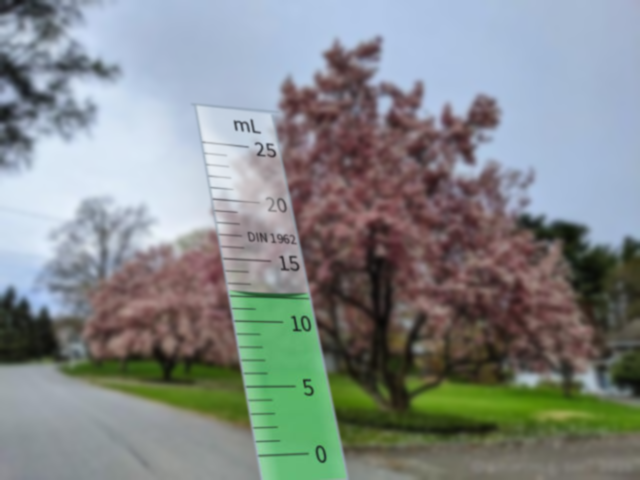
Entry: 12 mL
